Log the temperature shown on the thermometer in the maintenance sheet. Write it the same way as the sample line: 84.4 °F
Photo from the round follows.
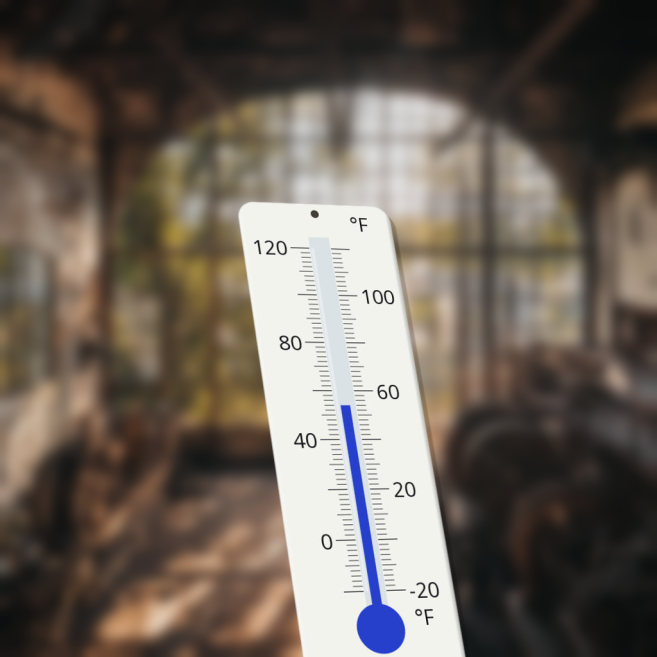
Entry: 54 °F
